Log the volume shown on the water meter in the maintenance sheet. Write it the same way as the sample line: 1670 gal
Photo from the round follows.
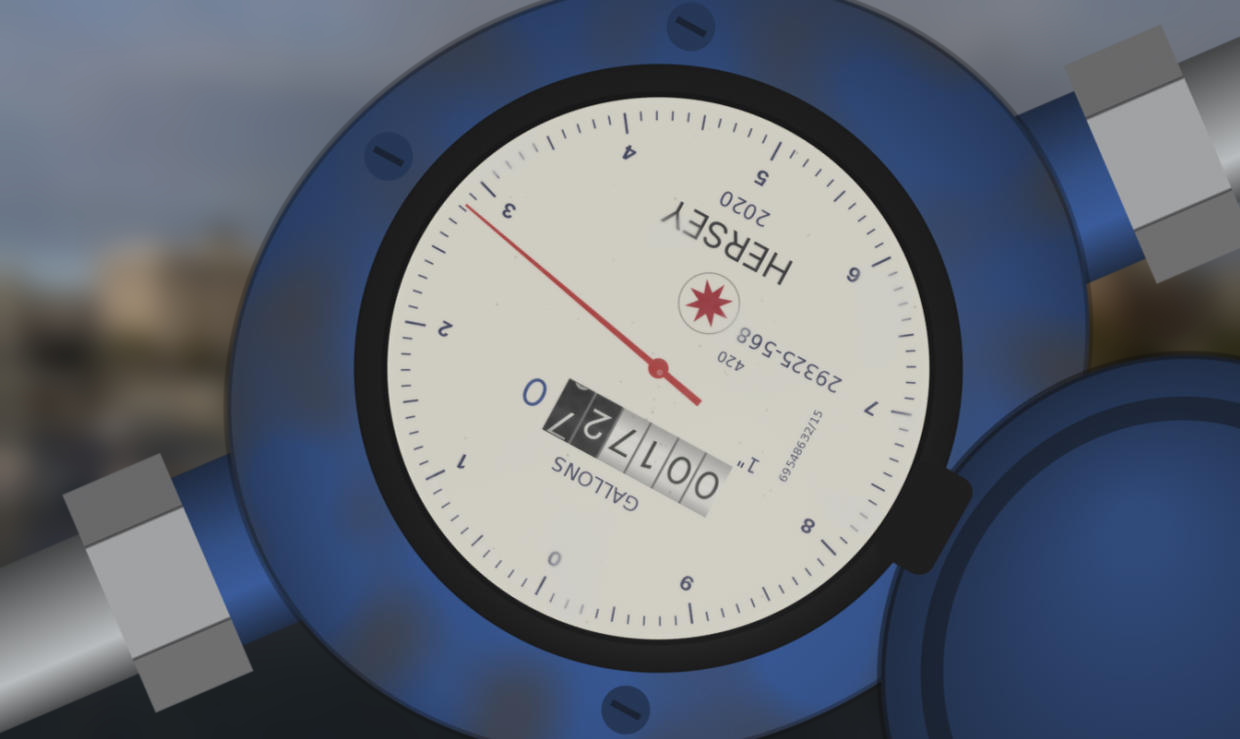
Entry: 17272.8 gal
